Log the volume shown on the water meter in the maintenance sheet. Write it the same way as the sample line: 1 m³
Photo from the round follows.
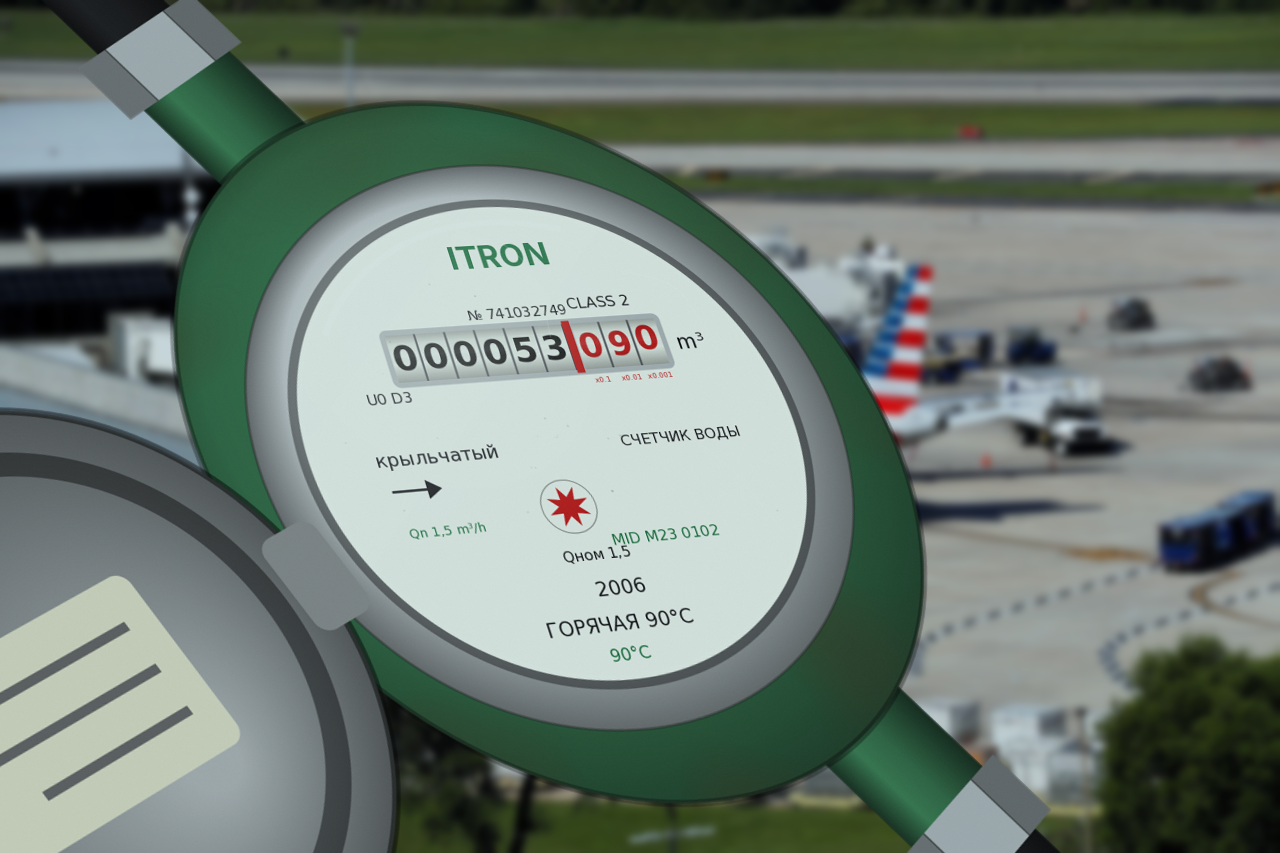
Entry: 53.090 m³
